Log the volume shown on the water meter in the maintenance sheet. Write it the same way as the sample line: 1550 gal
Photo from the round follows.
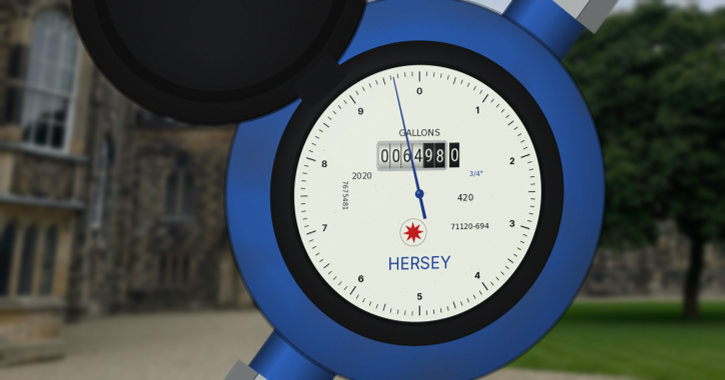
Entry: 64979.6 gal
